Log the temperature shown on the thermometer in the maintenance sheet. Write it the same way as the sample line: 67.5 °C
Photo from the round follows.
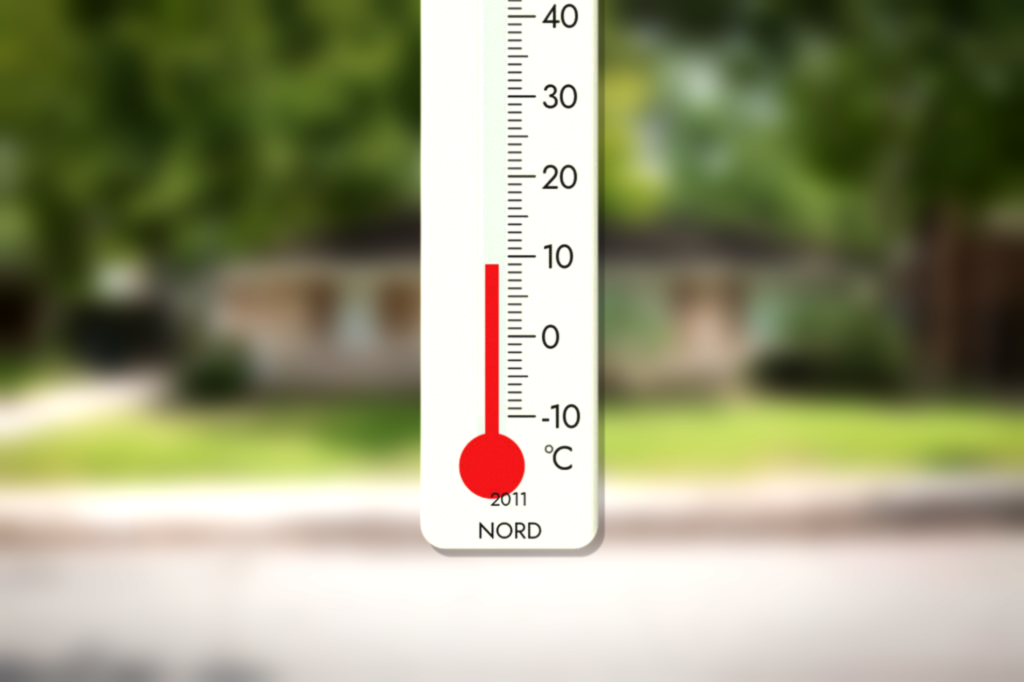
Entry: 9 °C
